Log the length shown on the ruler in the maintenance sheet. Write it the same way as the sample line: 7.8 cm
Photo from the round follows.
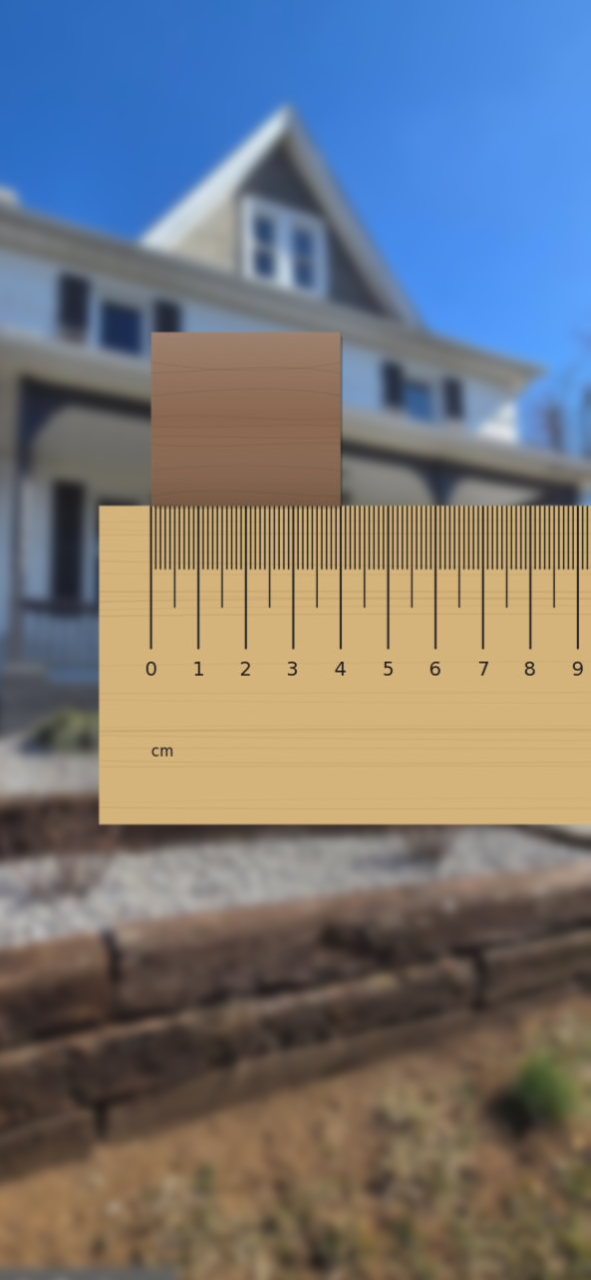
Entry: 4 cm
